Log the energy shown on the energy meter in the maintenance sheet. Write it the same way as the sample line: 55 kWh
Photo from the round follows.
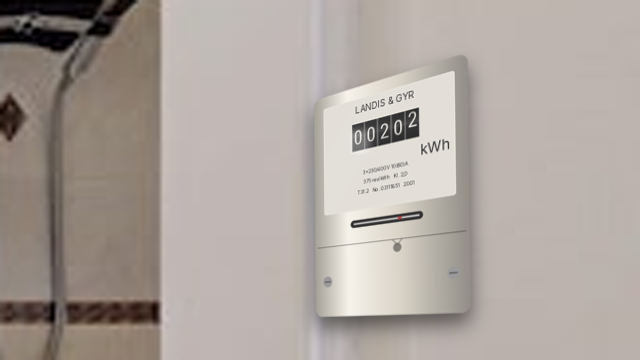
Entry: 202 kWh
